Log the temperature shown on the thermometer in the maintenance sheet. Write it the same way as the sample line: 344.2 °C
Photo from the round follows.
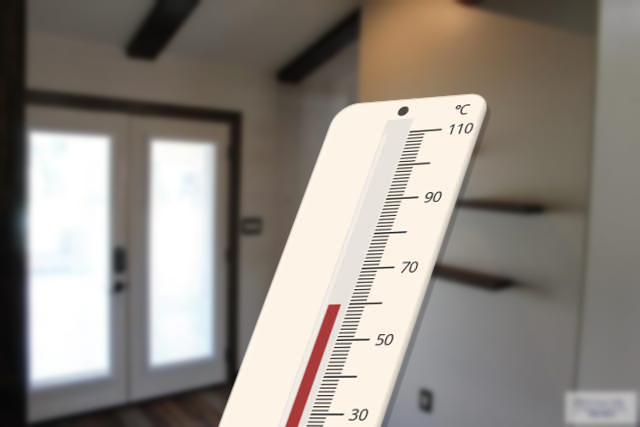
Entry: 60 °C
